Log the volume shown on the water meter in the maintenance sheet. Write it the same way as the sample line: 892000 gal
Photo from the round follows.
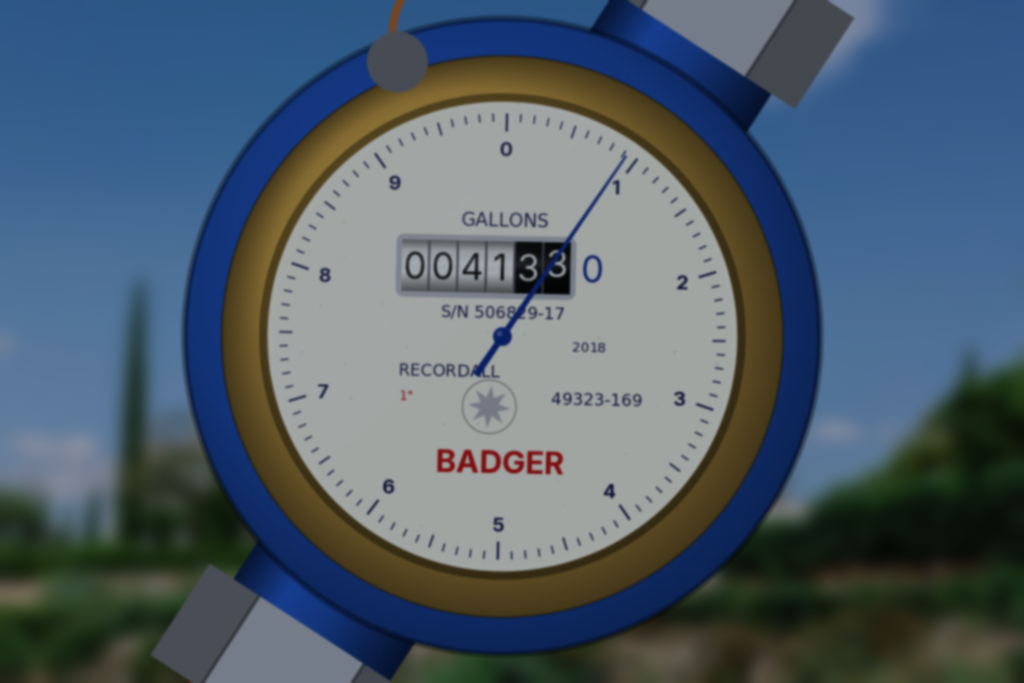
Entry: 41330.9 gal
